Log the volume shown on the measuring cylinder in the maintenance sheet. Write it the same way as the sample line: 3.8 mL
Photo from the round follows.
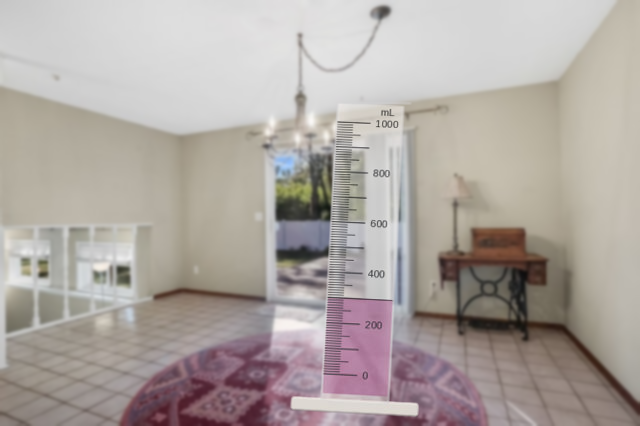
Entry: 300 mL
